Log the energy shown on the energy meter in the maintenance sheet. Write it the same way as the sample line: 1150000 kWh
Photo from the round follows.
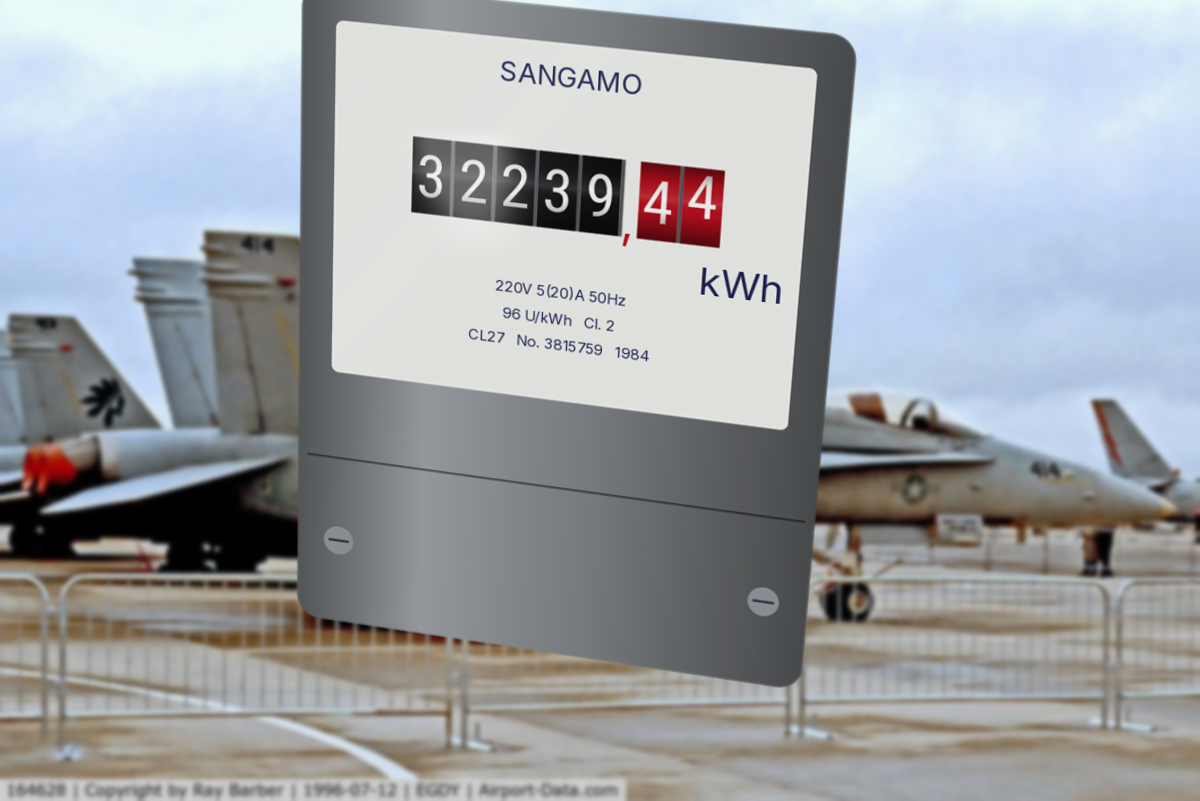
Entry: 32239.44 kWh
